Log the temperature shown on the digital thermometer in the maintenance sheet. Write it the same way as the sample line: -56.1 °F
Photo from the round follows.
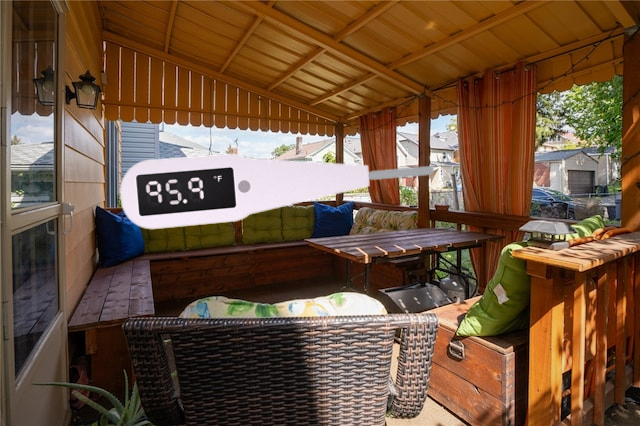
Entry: 95.9 °F
